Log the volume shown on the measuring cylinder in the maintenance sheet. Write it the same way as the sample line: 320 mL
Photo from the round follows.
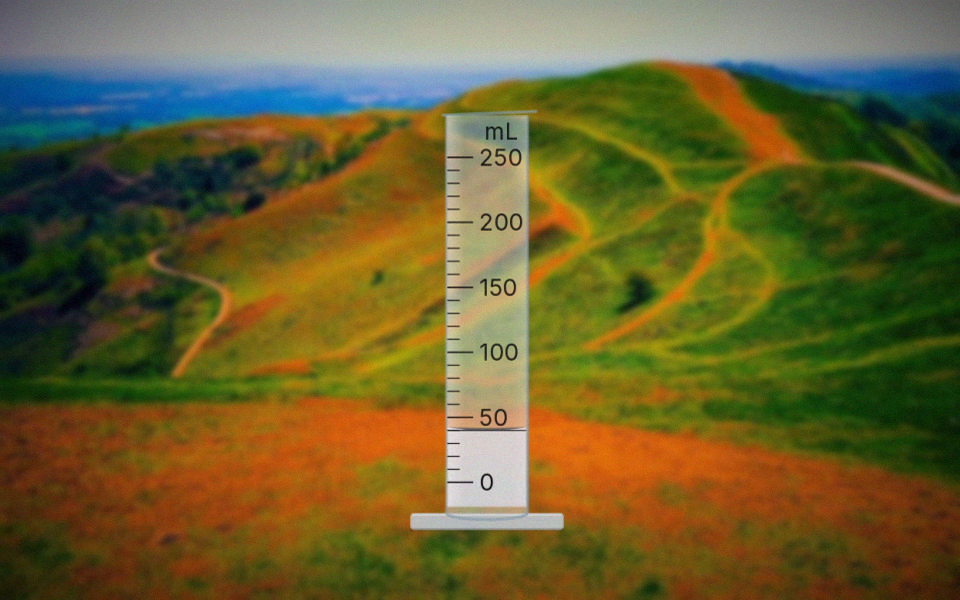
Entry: 40 mL
